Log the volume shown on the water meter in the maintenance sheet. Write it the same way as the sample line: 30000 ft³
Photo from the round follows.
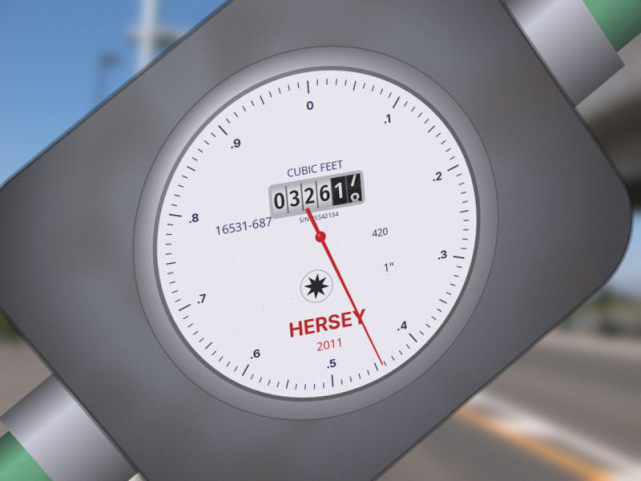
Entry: 32617.44 ft³
